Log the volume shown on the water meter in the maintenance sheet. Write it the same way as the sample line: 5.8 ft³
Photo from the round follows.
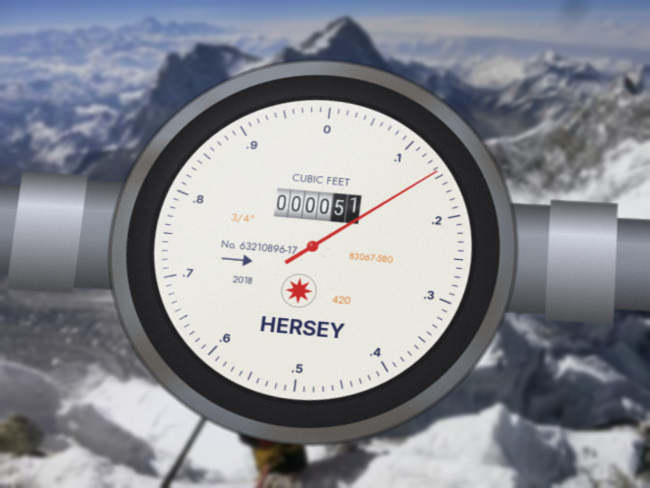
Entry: 51.14 ft³
